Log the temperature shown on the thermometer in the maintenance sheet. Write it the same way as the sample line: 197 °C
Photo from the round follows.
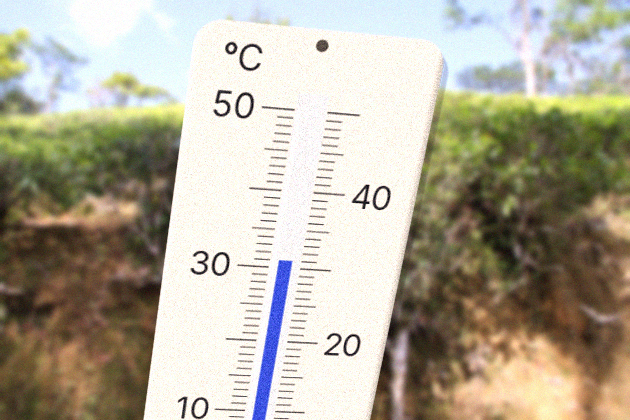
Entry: 31 °C
